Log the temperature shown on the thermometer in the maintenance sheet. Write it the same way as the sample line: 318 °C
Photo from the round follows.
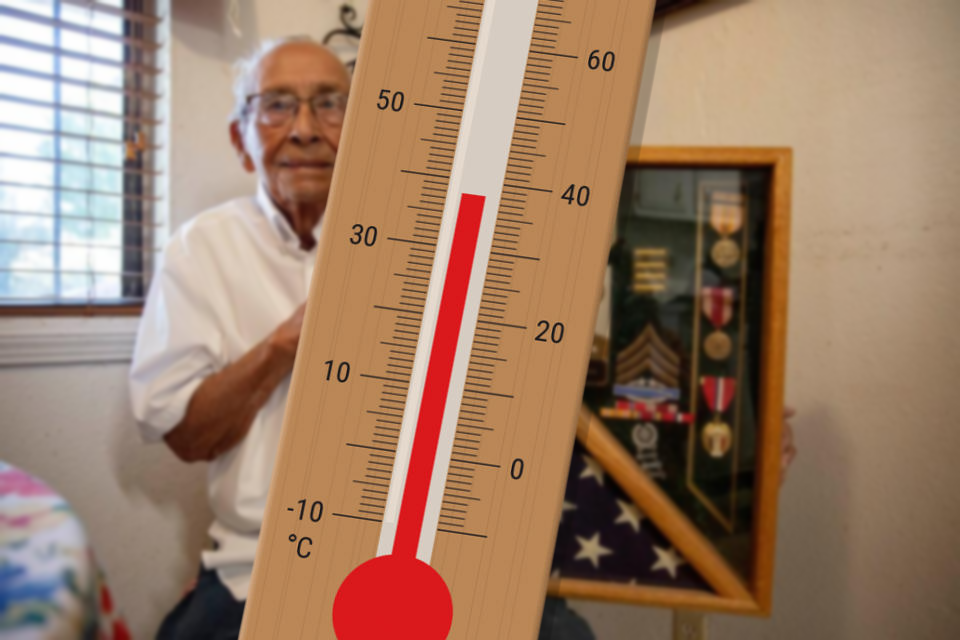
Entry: 38 °C
